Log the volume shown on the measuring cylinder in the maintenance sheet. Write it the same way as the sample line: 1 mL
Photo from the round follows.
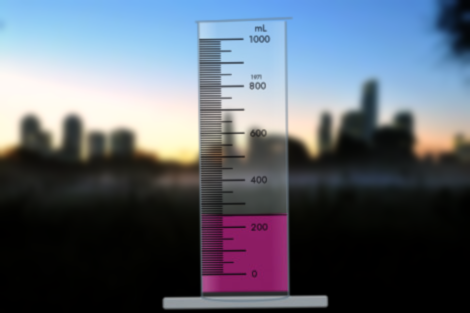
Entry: 250 mL
